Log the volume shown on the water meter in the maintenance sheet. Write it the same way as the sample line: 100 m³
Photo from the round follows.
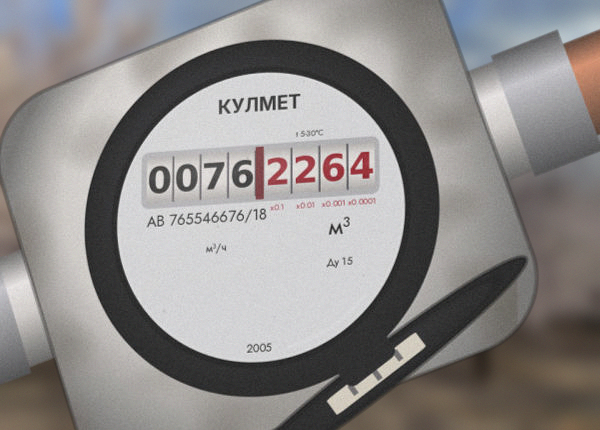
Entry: 76.2264 m³
